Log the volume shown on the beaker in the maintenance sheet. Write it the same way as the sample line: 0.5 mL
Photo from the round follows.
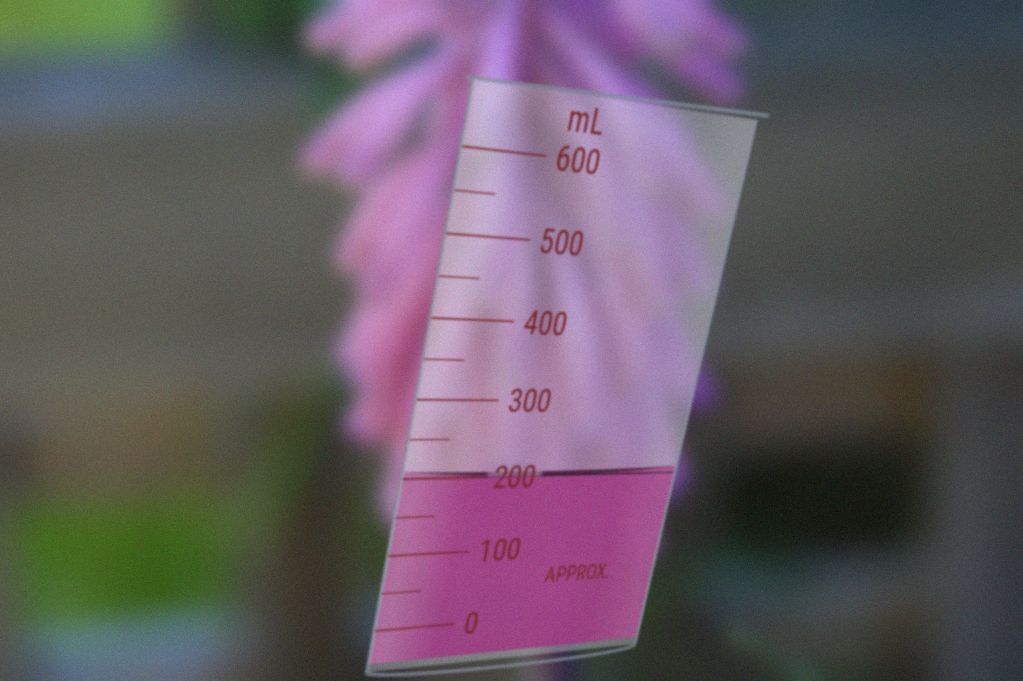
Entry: 200 mL
